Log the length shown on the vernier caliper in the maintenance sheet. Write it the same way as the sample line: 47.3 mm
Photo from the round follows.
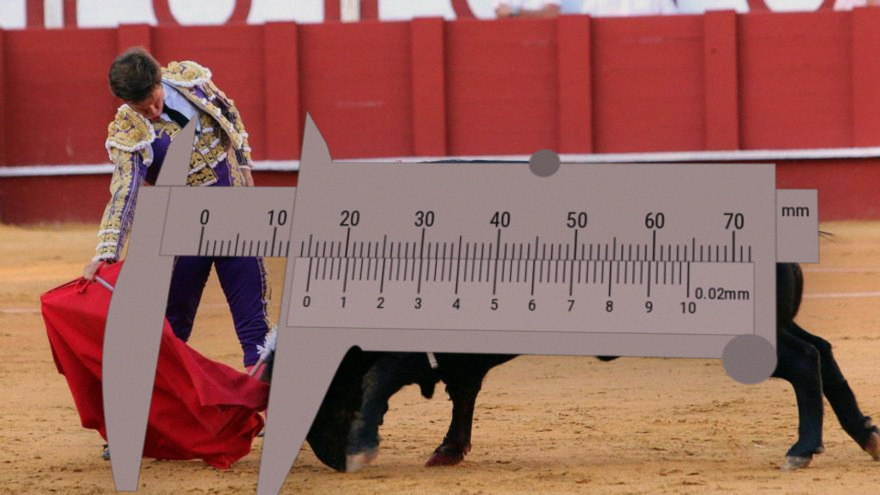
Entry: 15.4 mm
